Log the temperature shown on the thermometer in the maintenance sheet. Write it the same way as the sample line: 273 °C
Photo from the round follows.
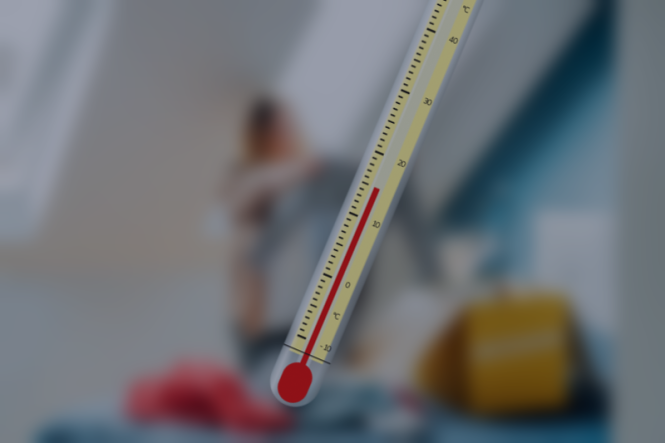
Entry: 15 °C
